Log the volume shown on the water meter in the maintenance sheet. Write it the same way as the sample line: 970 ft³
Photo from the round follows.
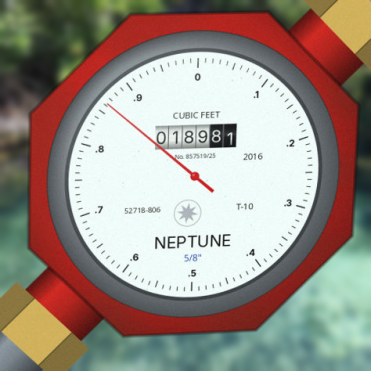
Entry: 18980.86 ft³
